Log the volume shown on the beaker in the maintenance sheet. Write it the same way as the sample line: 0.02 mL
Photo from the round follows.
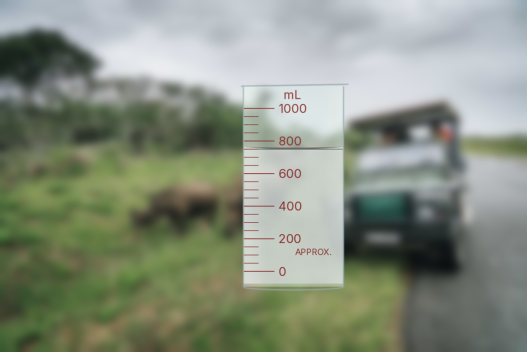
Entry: 750 mL
